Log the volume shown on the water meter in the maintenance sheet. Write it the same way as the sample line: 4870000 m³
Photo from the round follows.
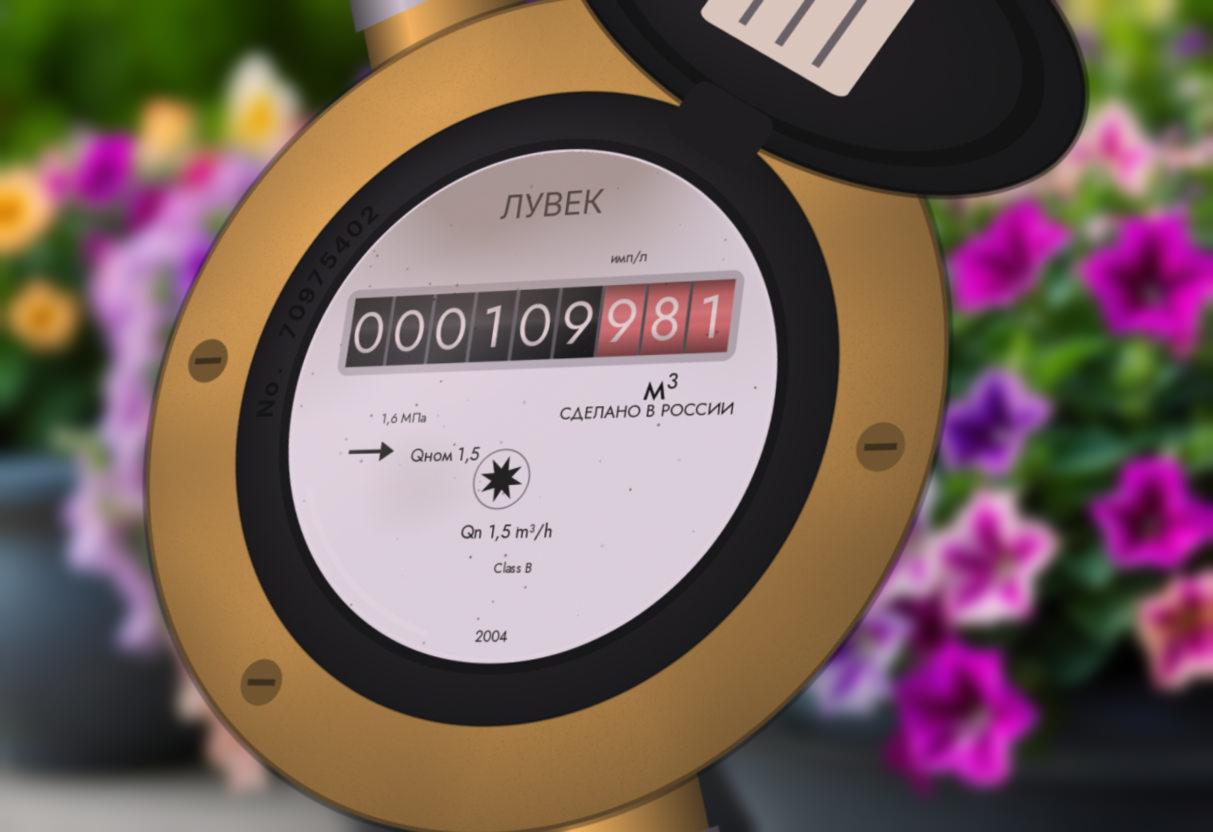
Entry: 109.981 m³
